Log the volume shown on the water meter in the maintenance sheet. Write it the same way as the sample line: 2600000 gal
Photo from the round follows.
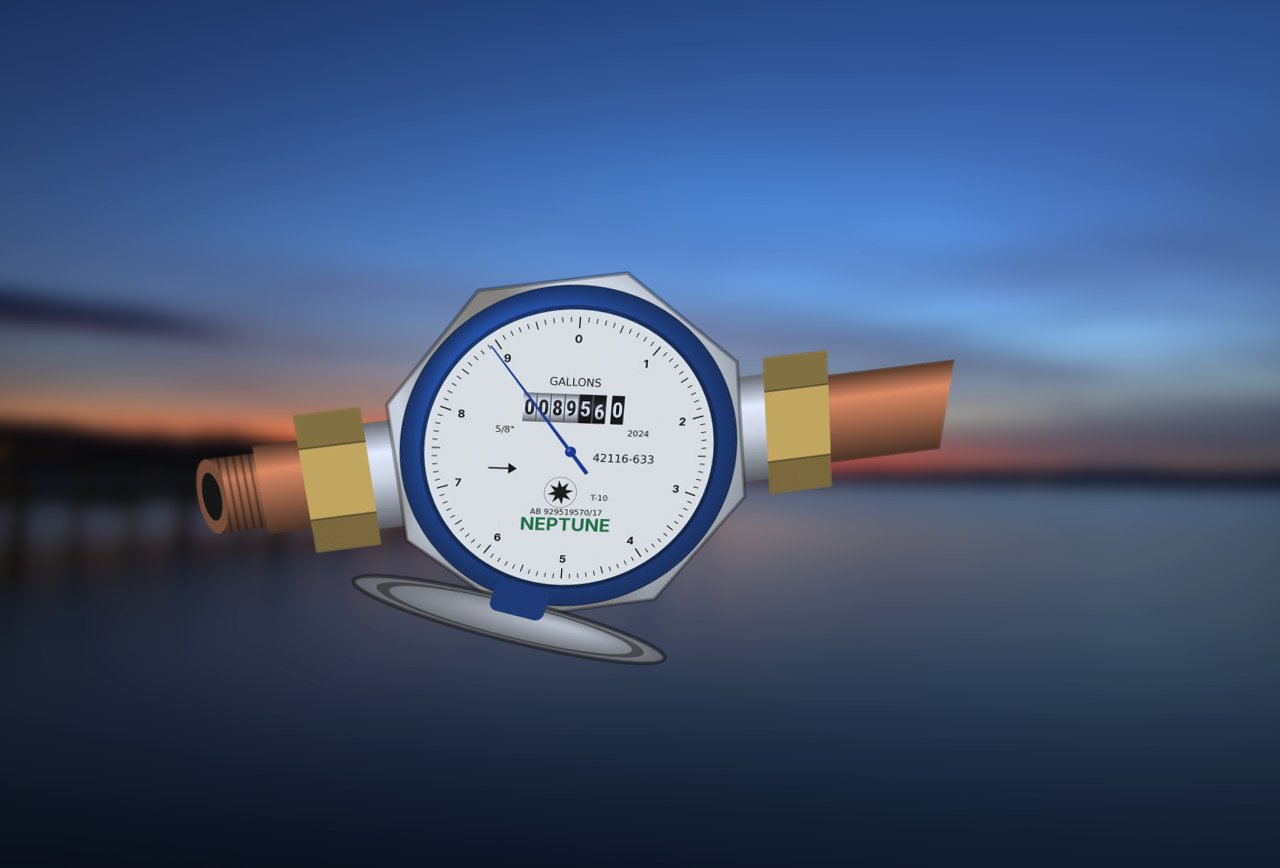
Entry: 89558.9 gal
